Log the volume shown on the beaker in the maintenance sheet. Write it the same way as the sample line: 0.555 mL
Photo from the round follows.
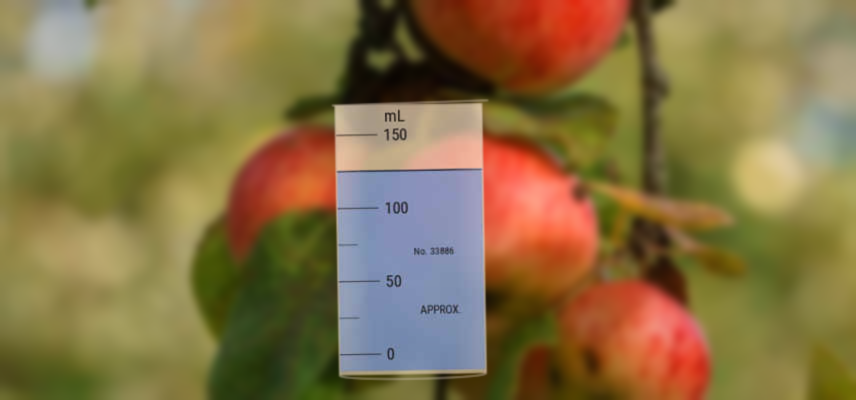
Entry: 125 mL
